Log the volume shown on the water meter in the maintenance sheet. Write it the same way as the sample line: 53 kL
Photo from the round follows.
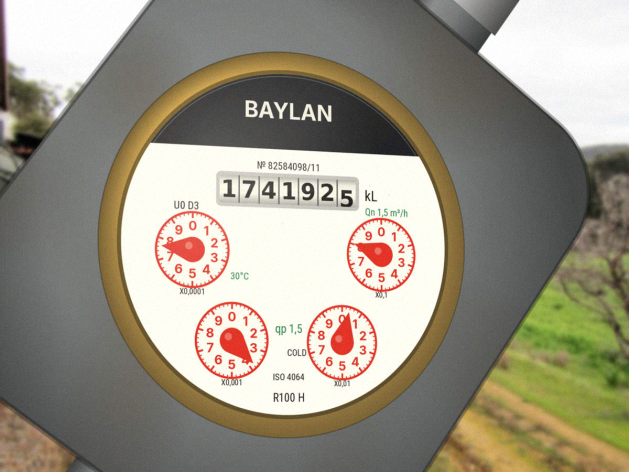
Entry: 1741924.8037 kL
